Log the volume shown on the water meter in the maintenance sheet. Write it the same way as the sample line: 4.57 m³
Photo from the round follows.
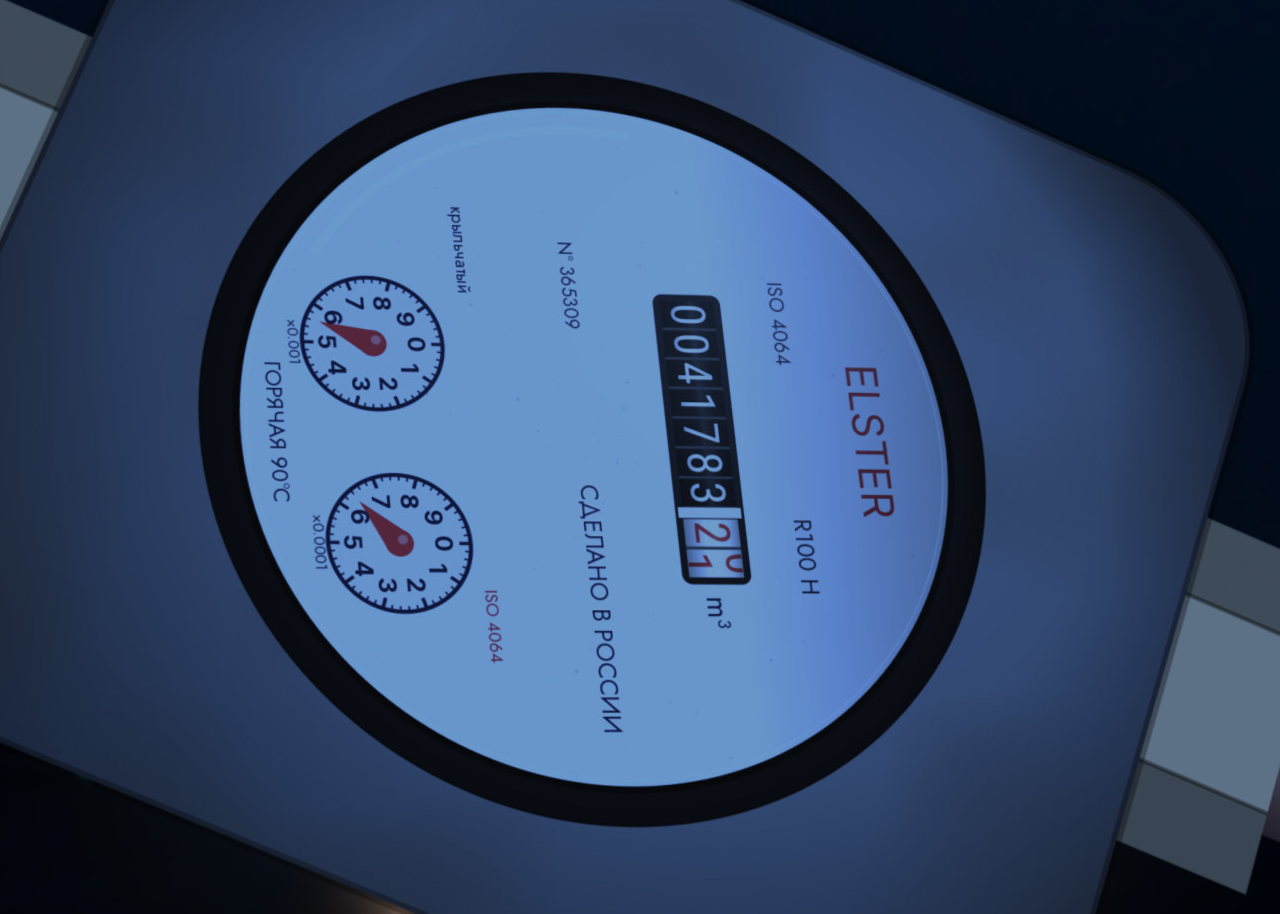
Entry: 41783.2056 m³
